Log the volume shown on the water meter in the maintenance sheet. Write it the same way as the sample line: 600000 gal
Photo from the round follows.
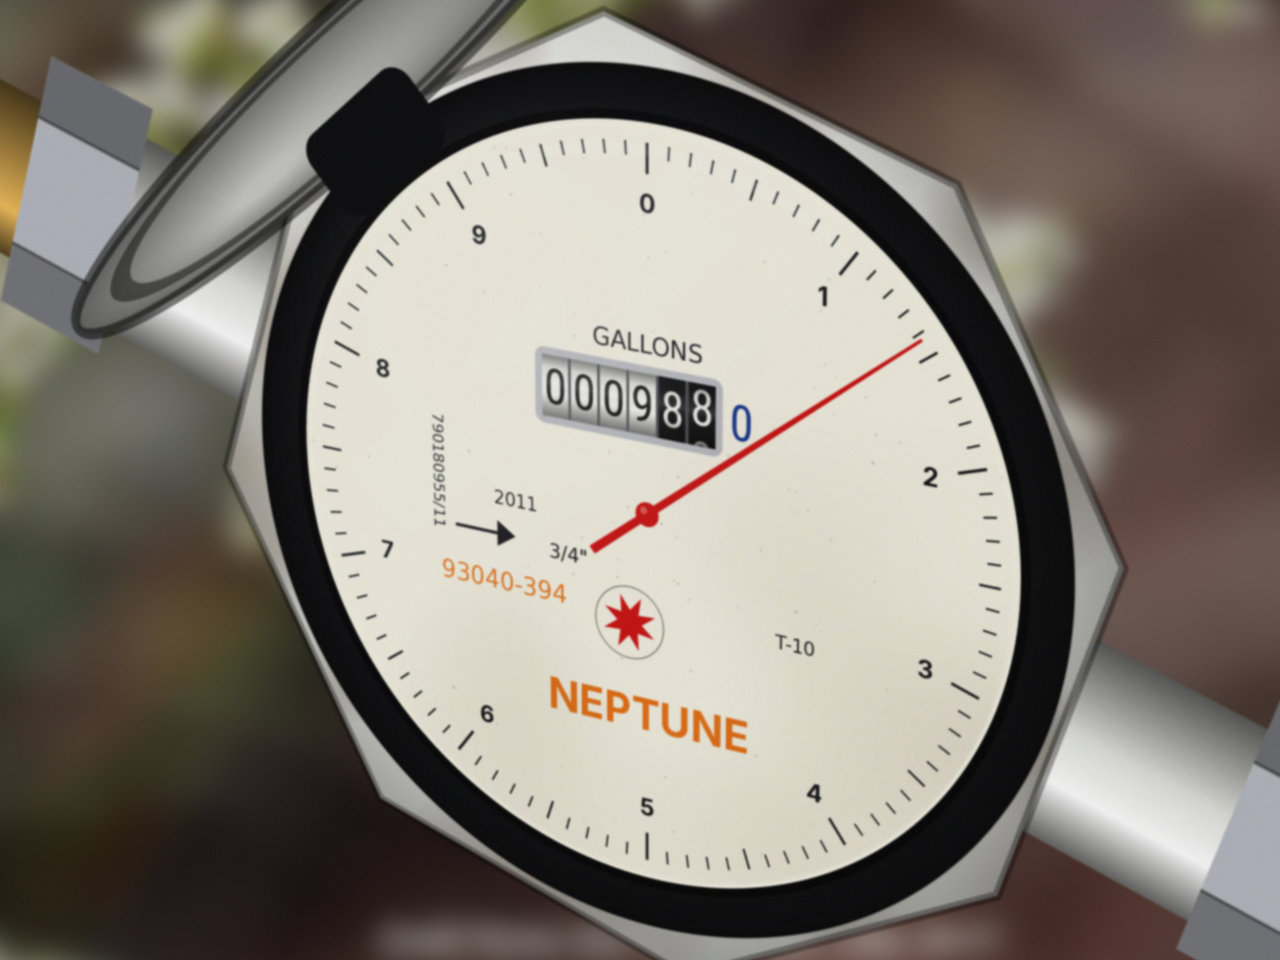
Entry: 9881.4 gal
